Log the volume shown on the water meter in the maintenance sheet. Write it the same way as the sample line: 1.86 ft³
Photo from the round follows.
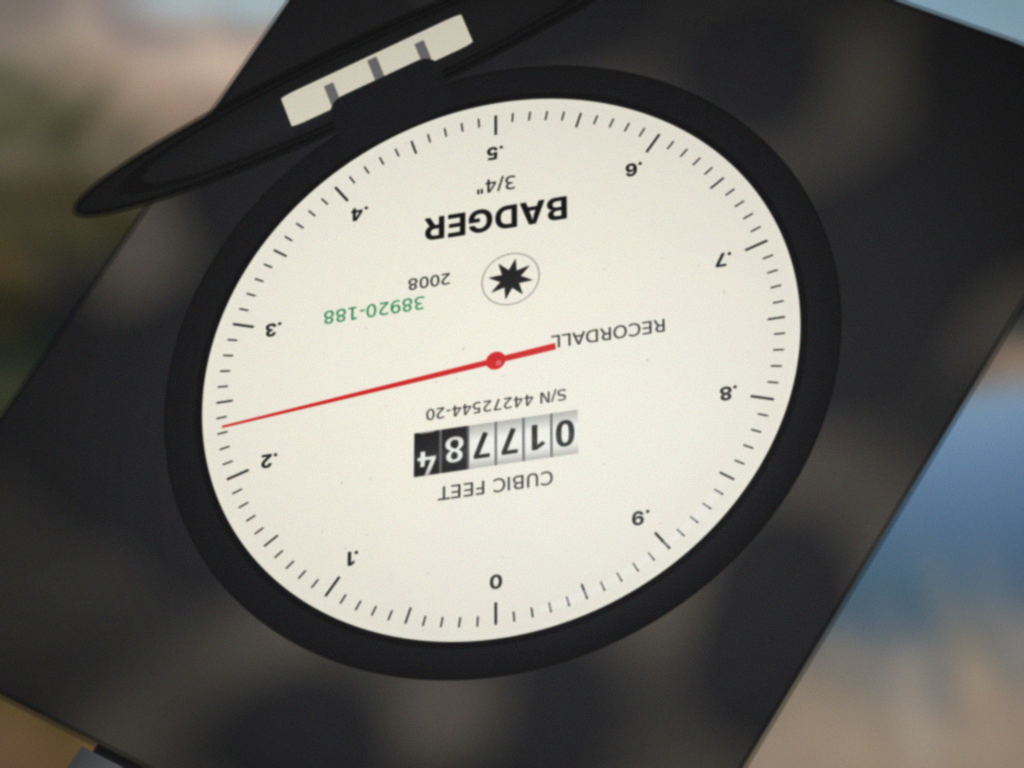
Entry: 17784.23 ft³
